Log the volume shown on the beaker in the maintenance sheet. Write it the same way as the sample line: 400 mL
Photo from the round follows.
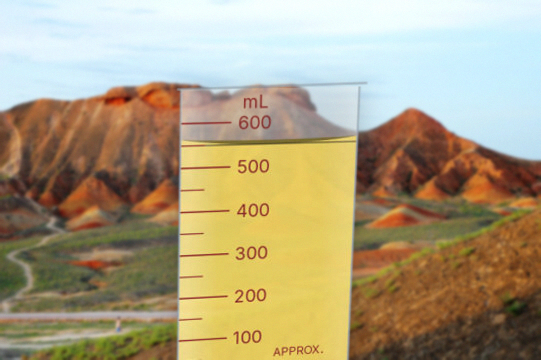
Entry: 550 mL
